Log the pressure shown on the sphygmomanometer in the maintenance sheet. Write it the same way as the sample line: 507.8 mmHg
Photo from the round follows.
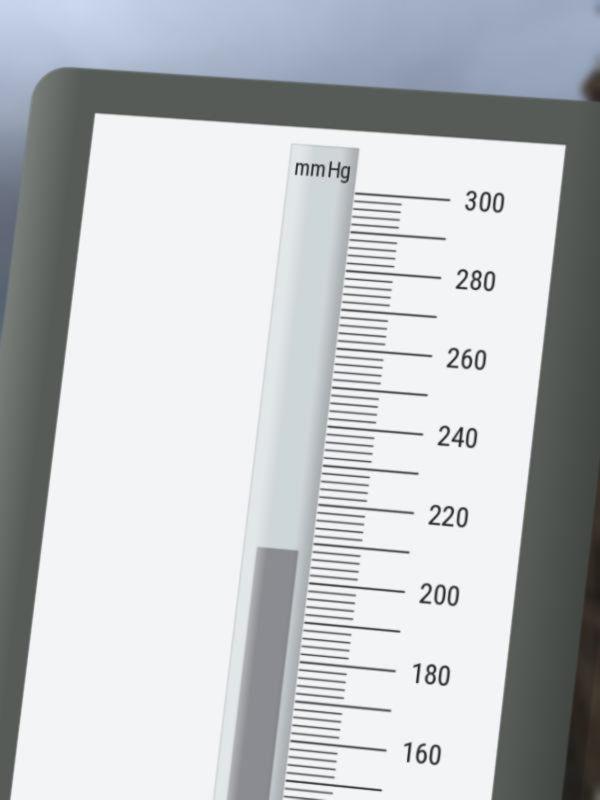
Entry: 208 mmHg
